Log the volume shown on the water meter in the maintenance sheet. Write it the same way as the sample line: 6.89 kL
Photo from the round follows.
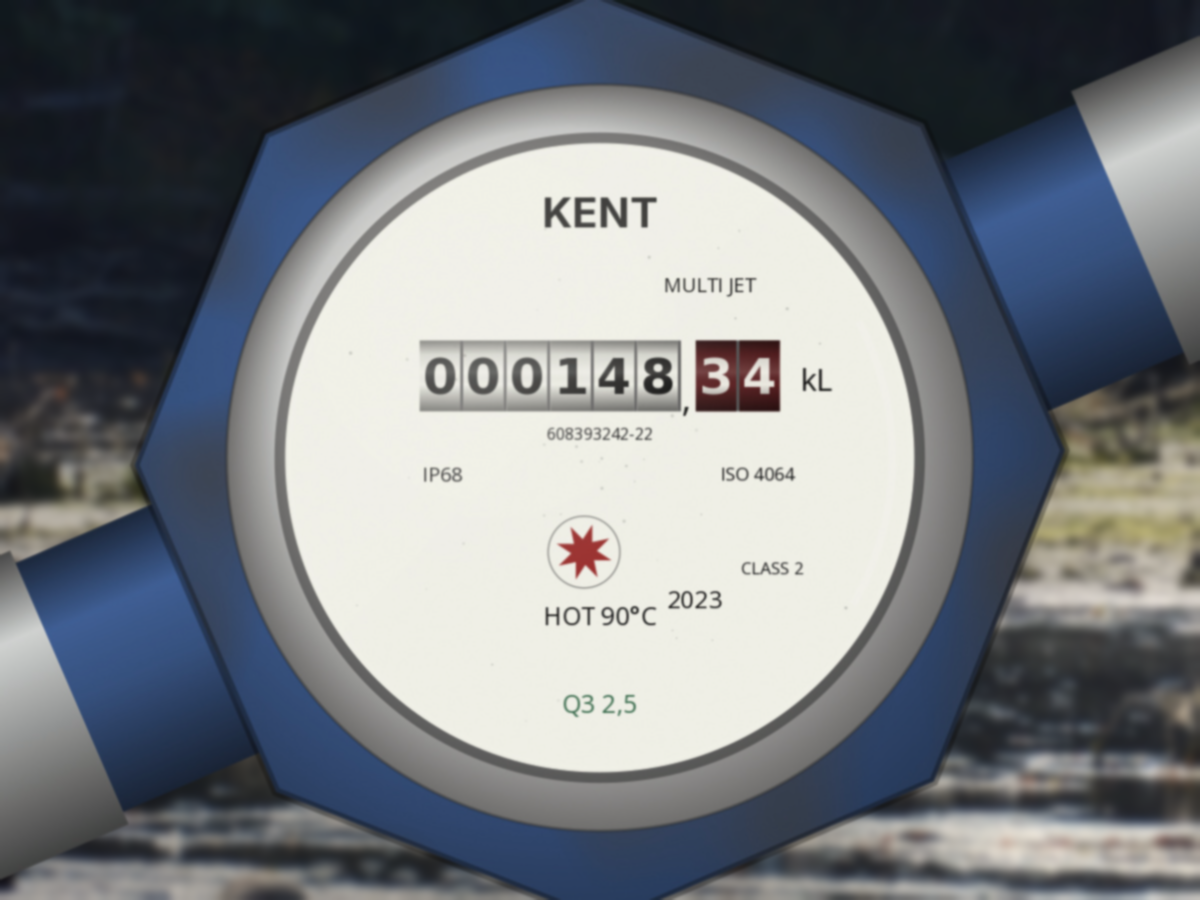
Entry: 148.34 kL
